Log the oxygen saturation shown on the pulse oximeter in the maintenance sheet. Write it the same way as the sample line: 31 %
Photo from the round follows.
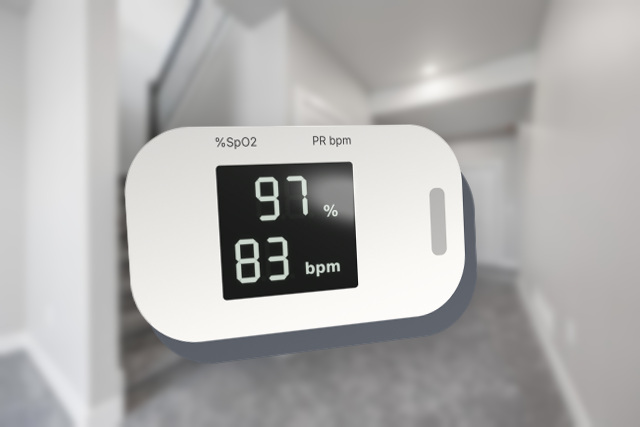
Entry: 97 %
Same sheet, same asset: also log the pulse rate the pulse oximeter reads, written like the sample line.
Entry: 83 bpm
